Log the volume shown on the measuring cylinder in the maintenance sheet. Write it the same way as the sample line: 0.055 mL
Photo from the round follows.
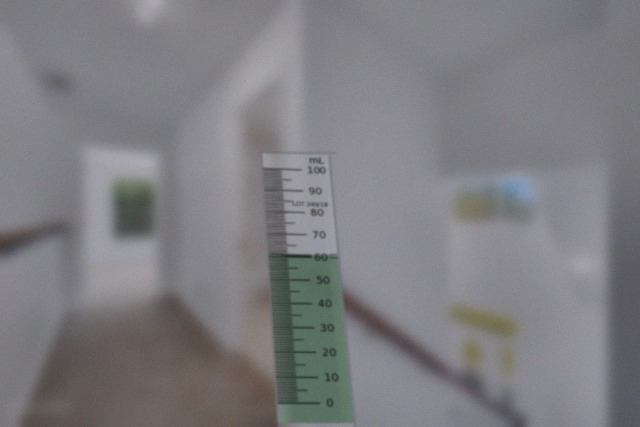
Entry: 60 mL
